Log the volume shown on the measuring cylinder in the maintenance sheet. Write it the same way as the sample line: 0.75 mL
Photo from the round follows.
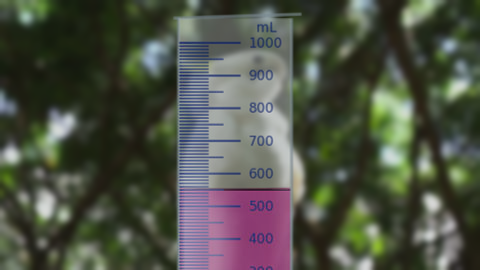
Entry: 550 mL
